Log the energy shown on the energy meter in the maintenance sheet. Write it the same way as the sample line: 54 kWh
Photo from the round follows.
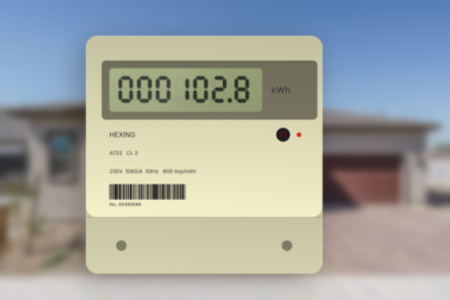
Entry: 102.8 kWh
